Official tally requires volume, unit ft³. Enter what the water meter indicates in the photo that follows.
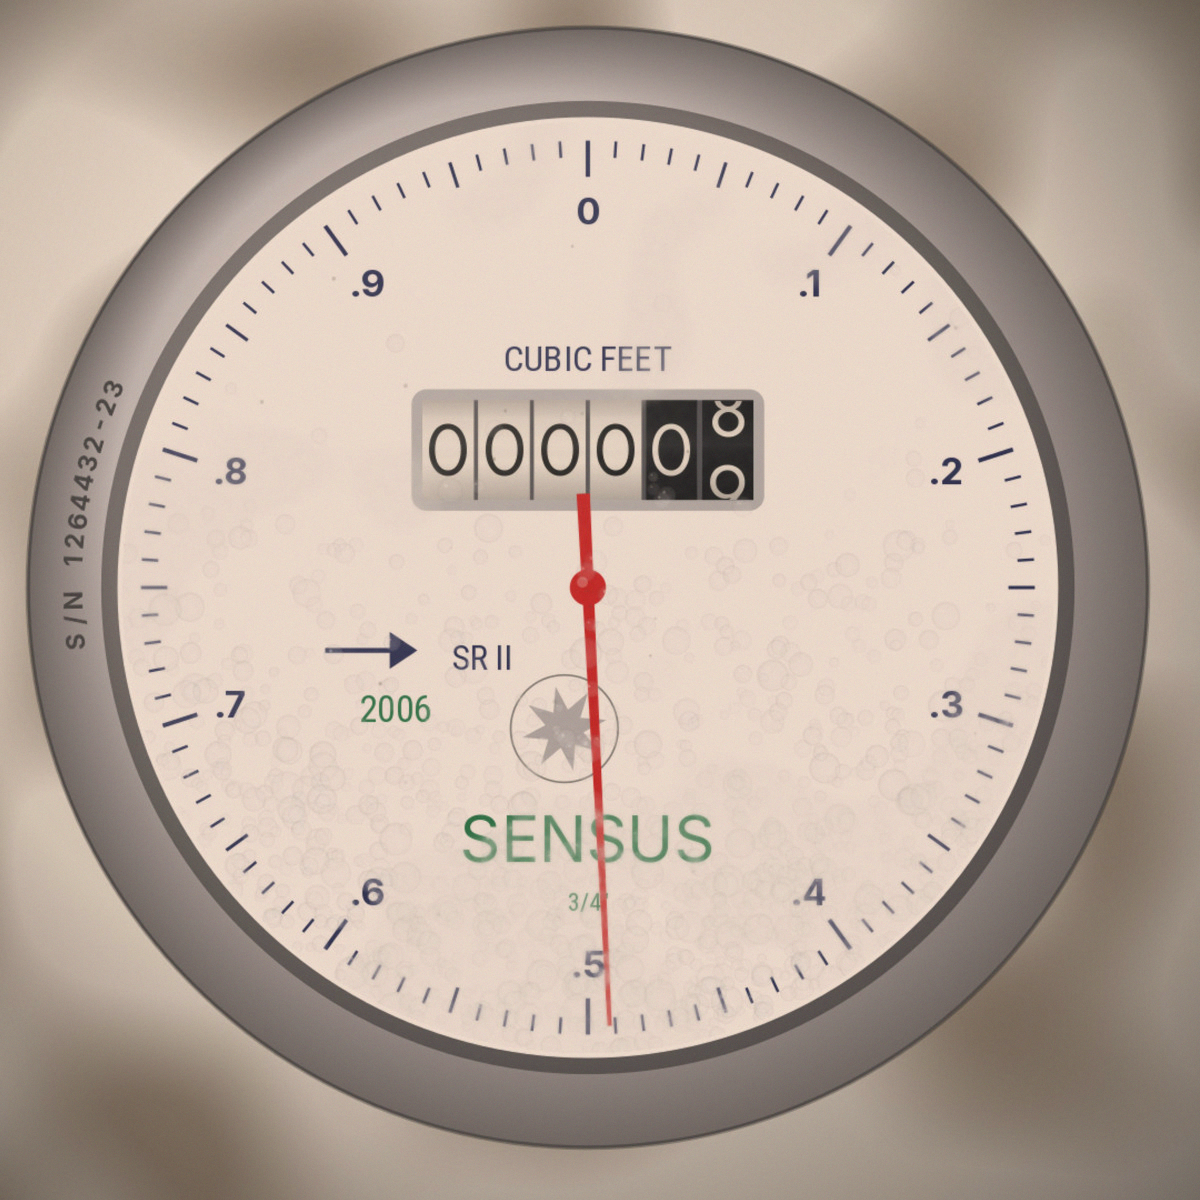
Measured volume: 8.49 ft³
